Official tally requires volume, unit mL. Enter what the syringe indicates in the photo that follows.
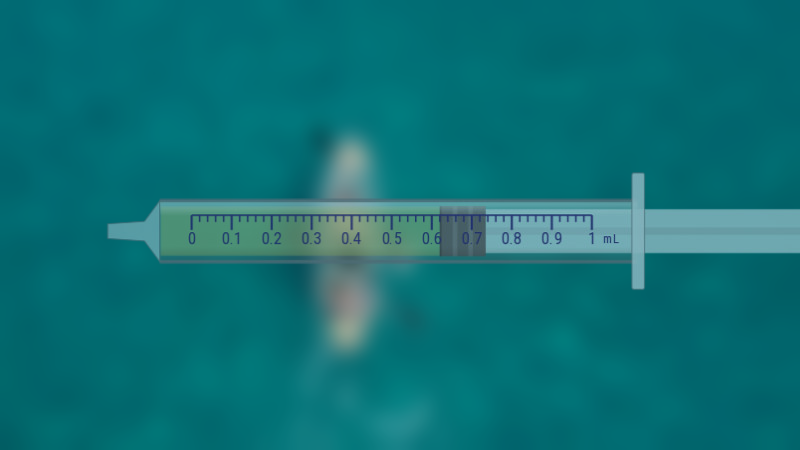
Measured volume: 0.62 mL
